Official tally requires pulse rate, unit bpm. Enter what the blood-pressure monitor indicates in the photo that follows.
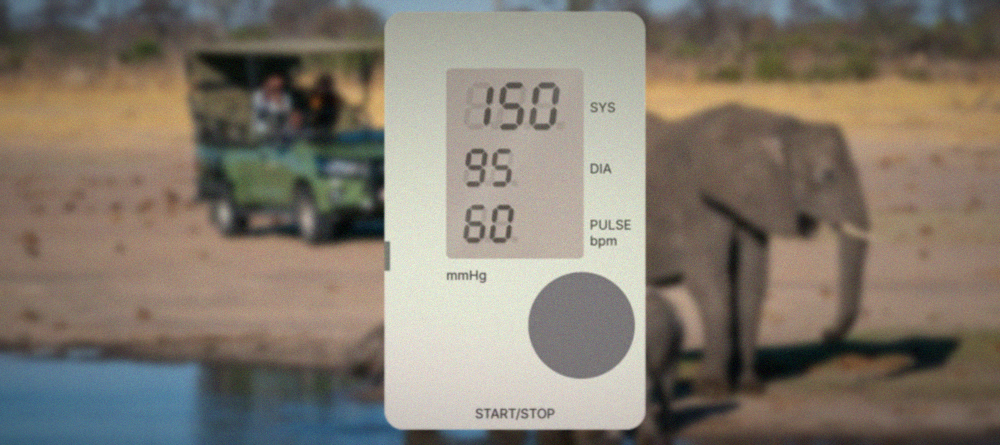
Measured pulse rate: 60 bpm
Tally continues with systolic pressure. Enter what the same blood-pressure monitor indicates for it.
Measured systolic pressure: 150 mmHg
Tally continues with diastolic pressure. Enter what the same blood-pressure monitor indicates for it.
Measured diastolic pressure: 95 mmHg
